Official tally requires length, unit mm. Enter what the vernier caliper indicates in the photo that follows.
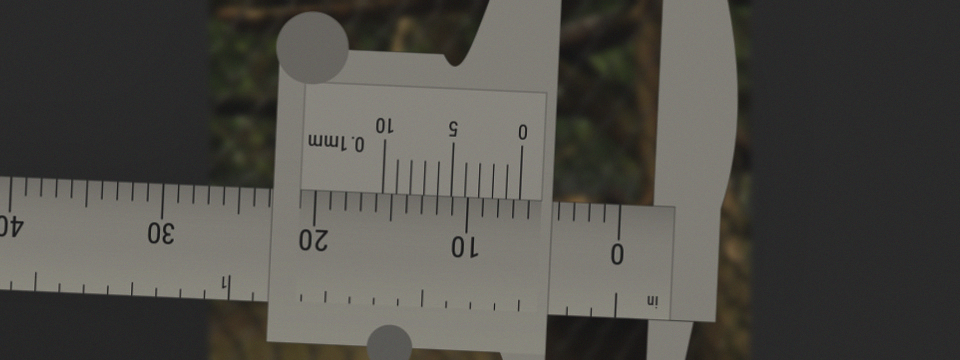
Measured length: 6.6 mm
